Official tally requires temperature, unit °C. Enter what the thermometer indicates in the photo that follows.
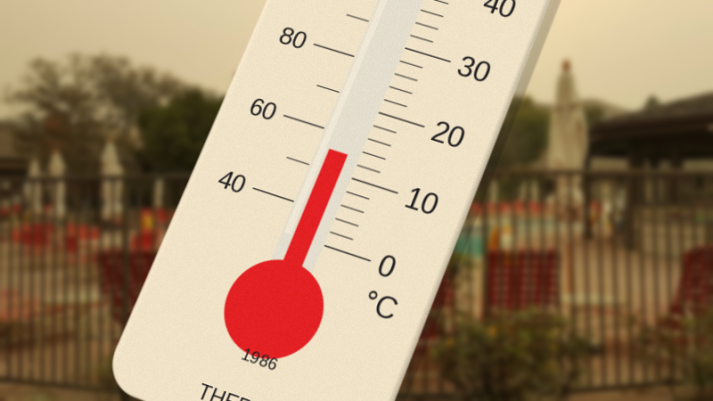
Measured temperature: 13 °C
